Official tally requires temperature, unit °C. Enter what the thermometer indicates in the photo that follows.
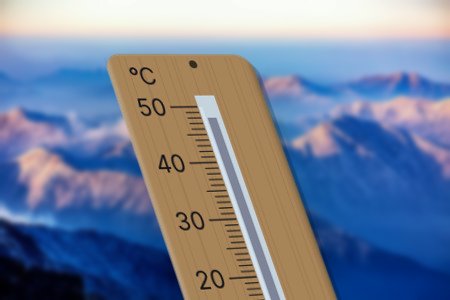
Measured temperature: 48 °C
